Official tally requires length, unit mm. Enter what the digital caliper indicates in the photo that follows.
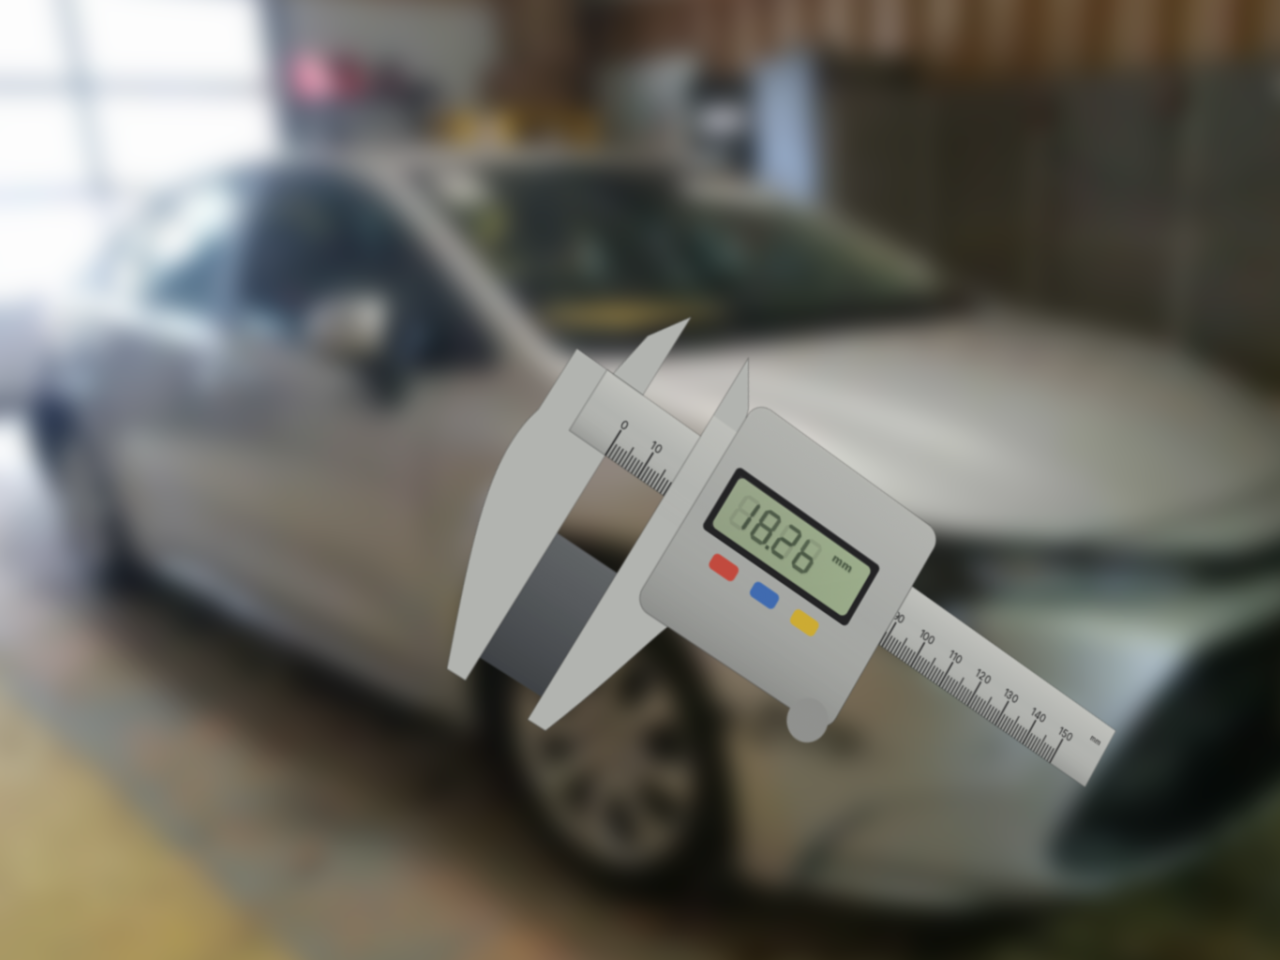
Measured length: 18.26 mm
